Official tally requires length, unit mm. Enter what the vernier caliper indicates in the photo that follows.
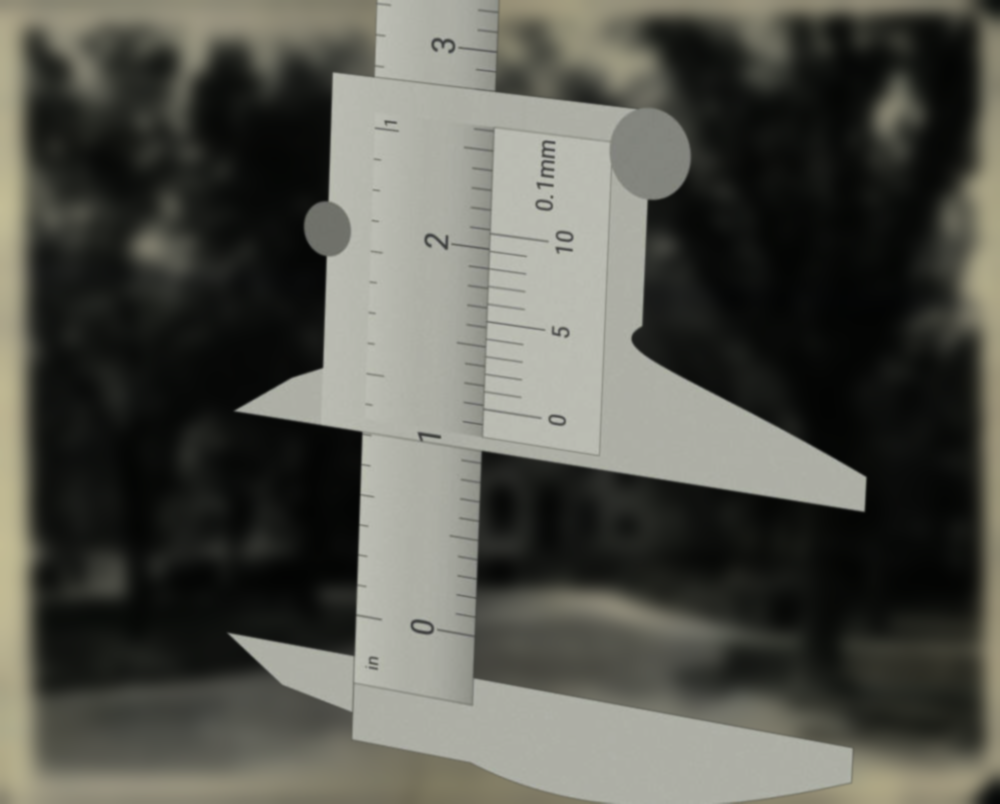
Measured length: 11.8 mm
